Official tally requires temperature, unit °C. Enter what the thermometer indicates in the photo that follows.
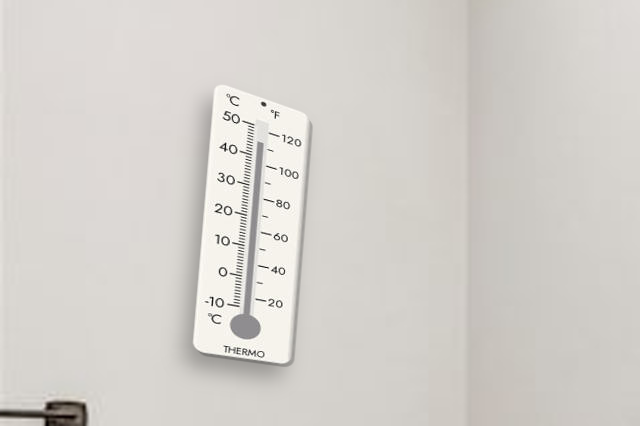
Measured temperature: 45 °C
